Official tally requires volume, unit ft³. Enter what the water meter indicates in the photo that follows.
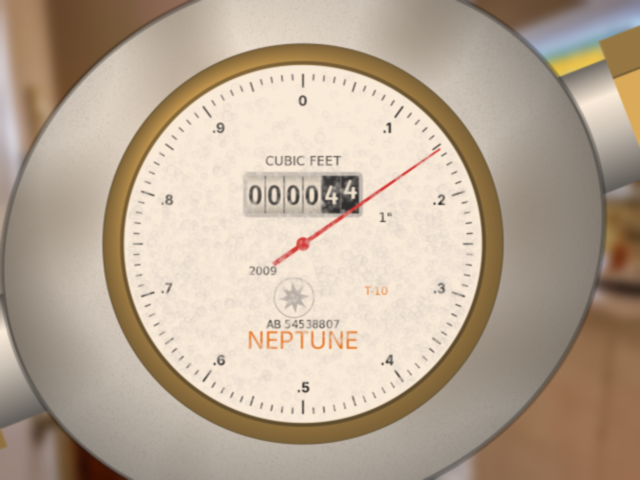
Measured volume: 44.15 ft³
